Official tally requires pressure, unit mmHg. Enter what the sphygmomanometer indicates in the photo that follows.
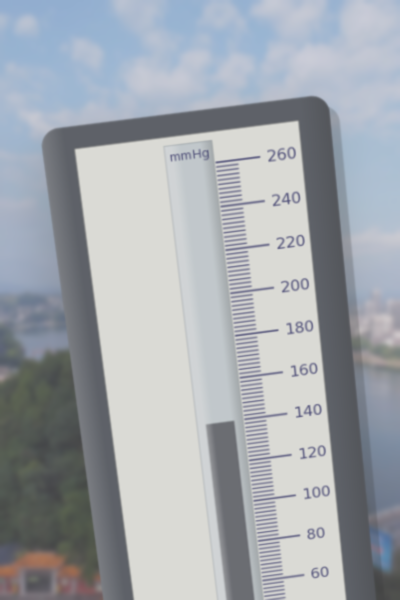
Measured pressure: 140 mmHg
